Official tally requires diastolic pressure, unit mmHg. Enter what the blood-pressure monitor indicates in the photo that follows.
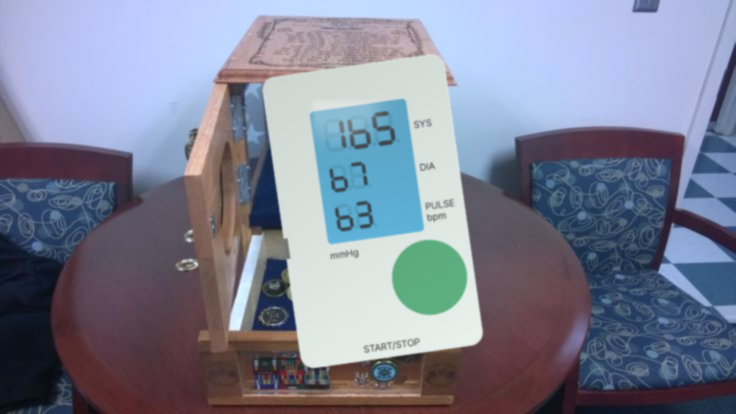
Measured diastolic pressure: 67 mmHg
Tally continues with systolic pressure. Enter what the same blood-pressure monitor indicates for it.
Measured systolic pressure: 165 mmHg
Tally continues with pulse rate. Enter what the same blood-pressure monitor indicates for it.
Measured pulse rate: 63 bpm
